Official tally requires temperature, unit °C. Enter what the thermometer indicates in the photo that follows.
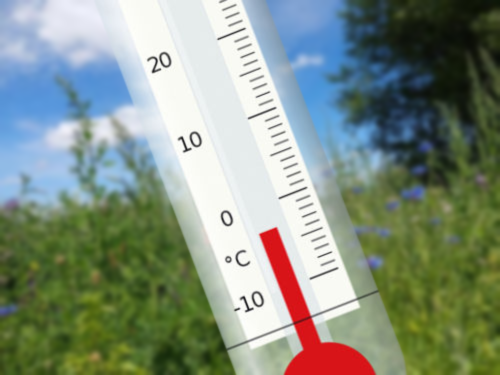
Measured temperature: -3 °C
